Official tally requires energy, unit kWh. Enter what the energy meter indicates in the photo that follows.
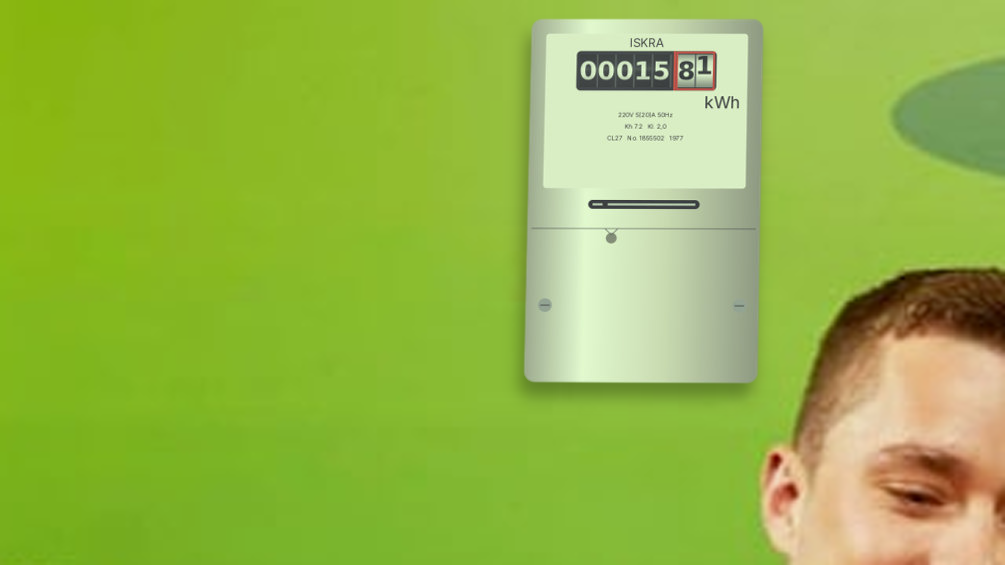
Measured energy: 15.81 kWh
